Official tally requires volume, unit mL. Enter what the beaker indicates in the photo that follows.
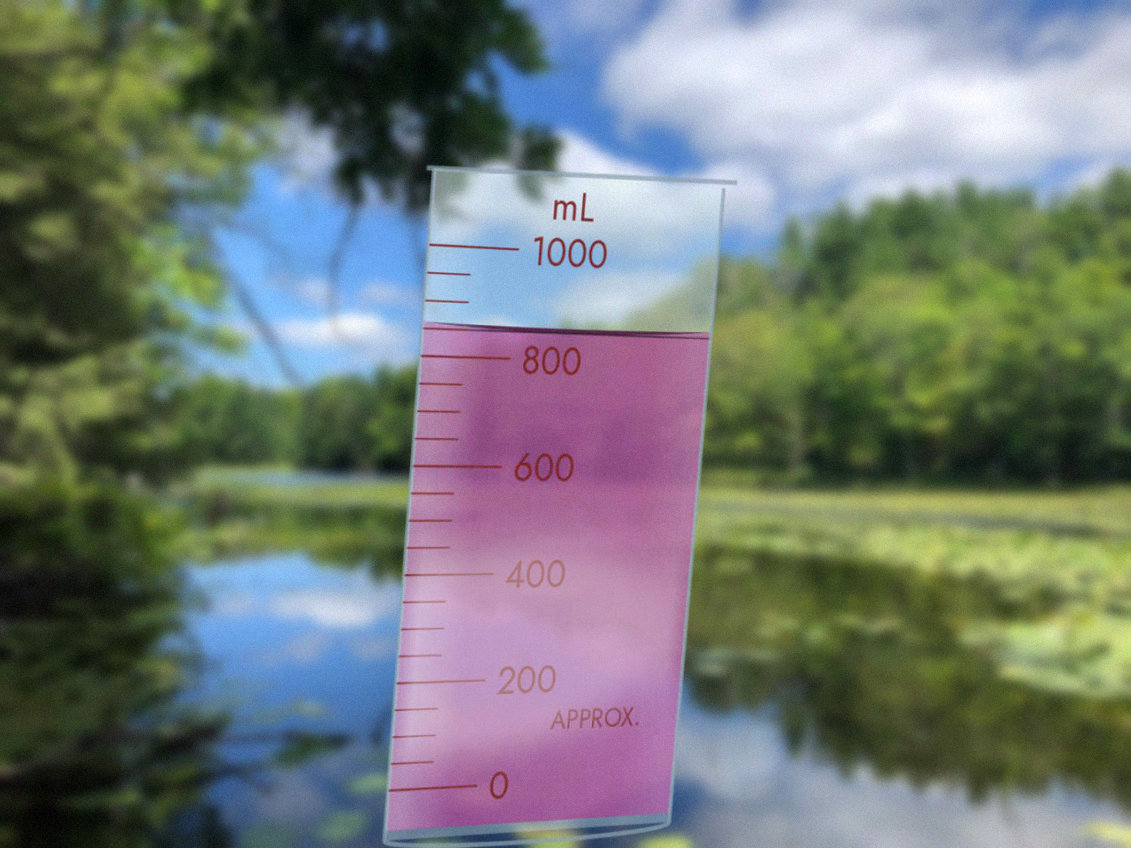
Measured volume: 850 mL
